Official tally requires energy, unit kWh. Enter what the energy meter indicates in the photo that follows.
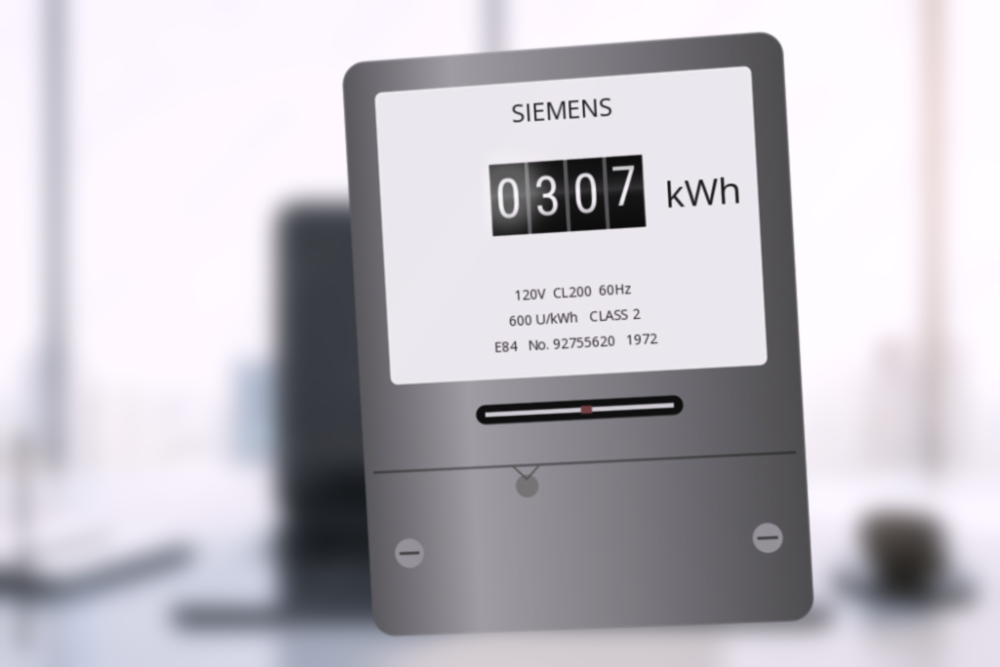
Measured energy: 307 kWh
